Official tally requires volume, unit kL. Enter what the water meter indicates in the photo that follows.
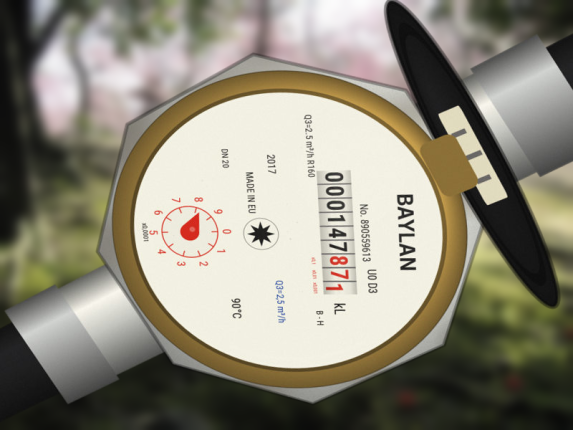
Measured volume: 147.8708 kL
